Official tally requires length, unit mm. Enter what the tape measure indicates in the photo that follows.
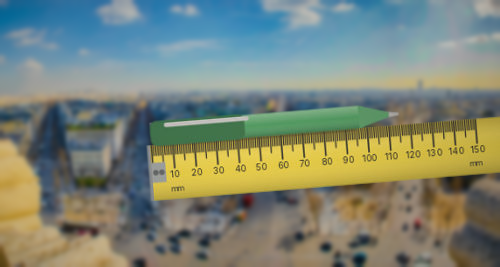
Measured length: 115 mm
